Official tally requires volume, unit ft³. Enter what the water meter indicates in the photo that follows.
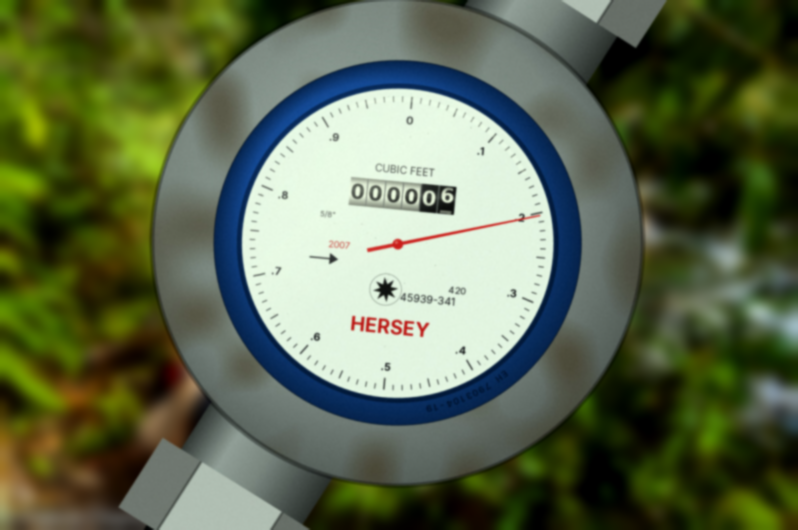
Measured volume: 6.20 ft³
